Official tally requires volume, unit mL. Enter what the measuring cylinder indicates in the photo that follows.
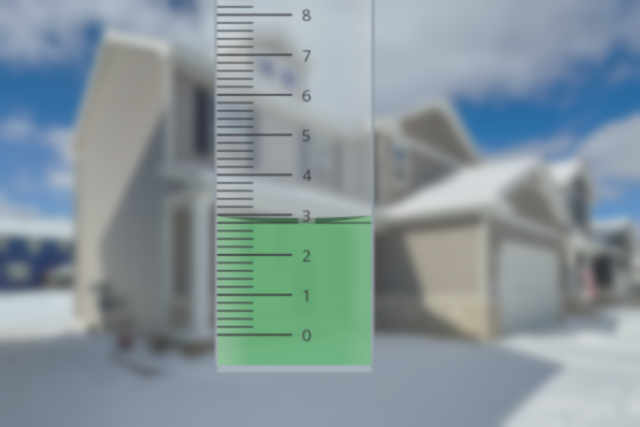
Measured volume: 2.8 mL
